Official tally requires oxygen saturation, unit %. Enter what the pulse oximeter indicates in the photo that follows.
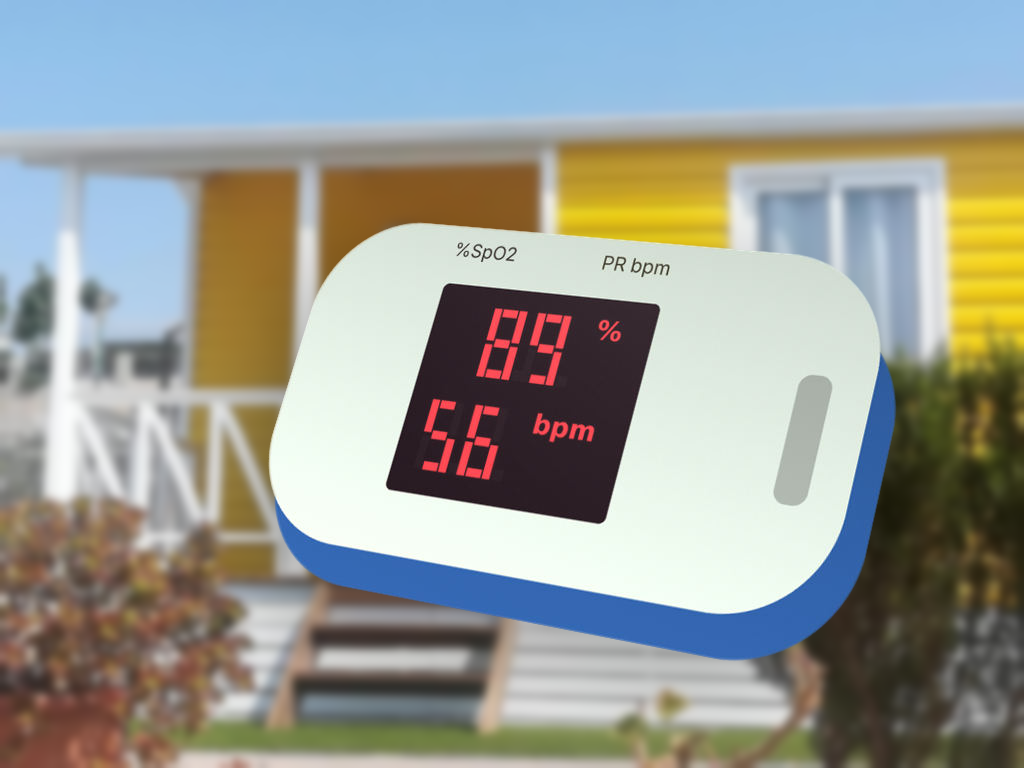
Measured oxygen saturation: 89 %
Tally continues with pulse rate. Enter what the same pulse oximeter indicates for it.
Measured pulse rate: 56 bpm
